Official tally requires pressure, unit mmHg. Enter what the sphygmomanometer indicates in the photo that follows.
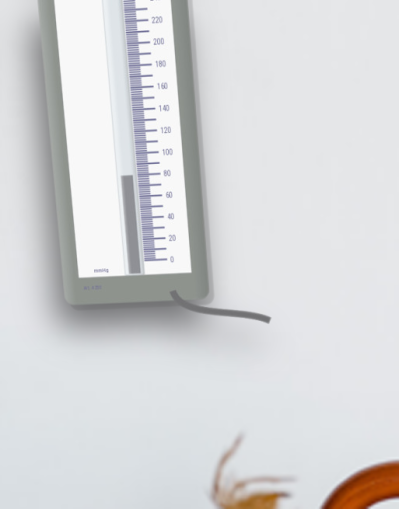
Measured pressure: 80 mmHg
